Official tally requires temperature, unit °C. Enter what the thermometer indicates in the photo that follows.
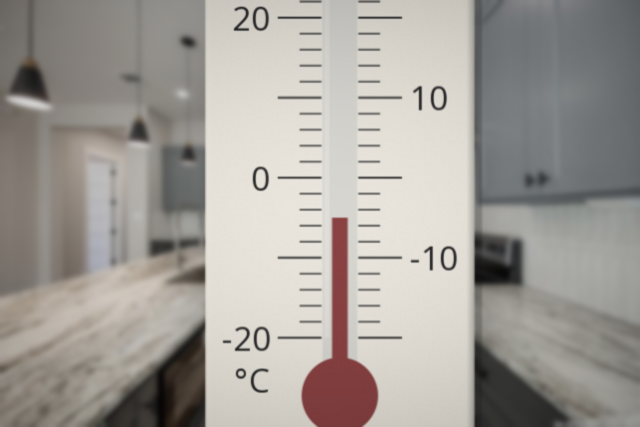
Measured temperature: -5 °C
